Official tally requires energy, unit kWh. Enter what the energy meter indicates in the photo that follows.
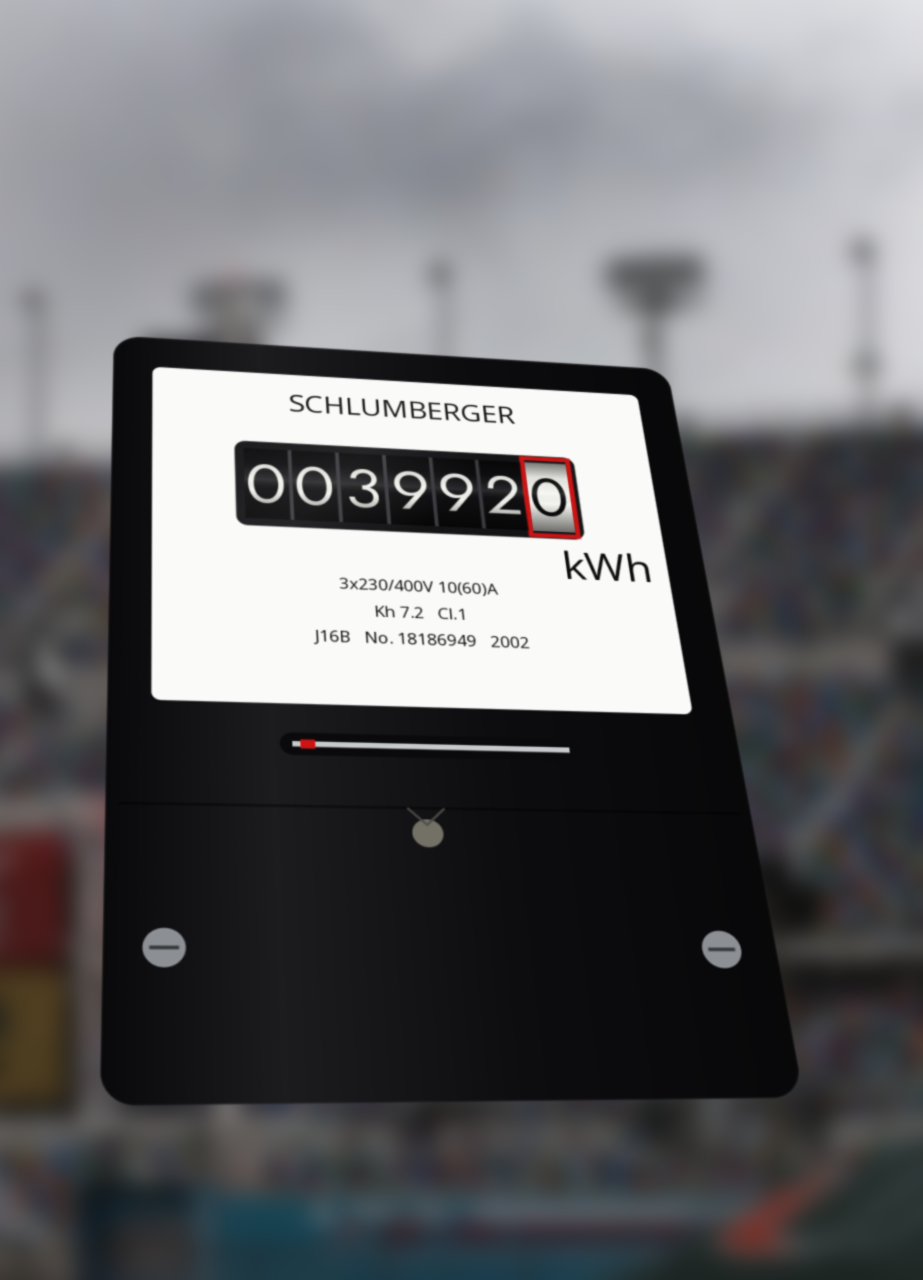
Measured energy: 3992.0 kWh
